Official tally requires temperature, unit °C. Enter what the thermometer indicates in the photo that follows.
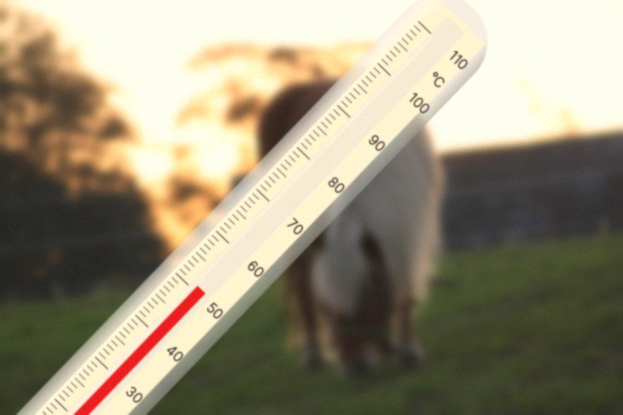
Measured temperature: 51 °C
